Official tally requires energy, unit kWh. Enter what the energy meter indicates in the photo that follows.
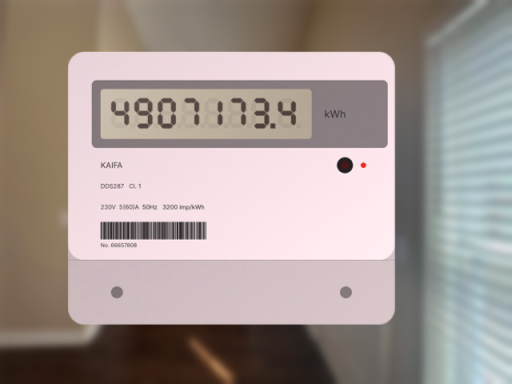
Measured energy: 4907173.4 kWh
